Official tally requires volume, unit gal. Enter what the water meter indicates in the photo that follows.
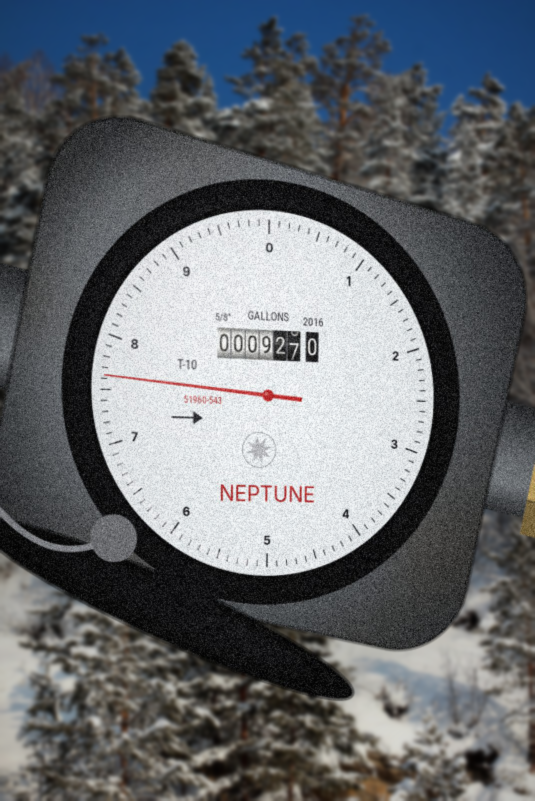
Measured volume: 9267.6 gal
